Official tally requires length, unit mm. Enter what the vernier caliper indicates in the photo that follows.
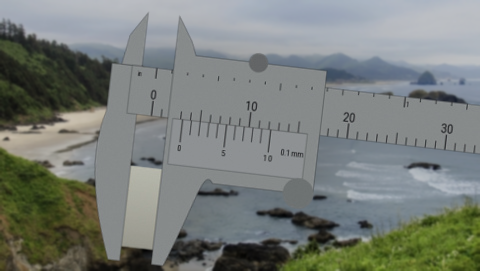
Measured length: 3.2 mm
